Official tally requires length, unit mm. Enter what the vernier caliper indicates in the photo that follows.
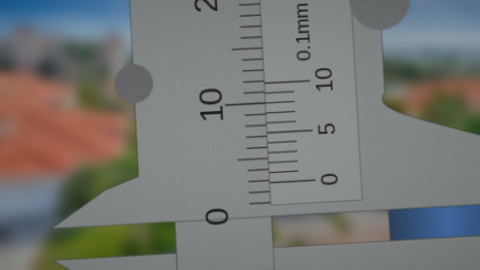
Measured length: 2.8 mm
